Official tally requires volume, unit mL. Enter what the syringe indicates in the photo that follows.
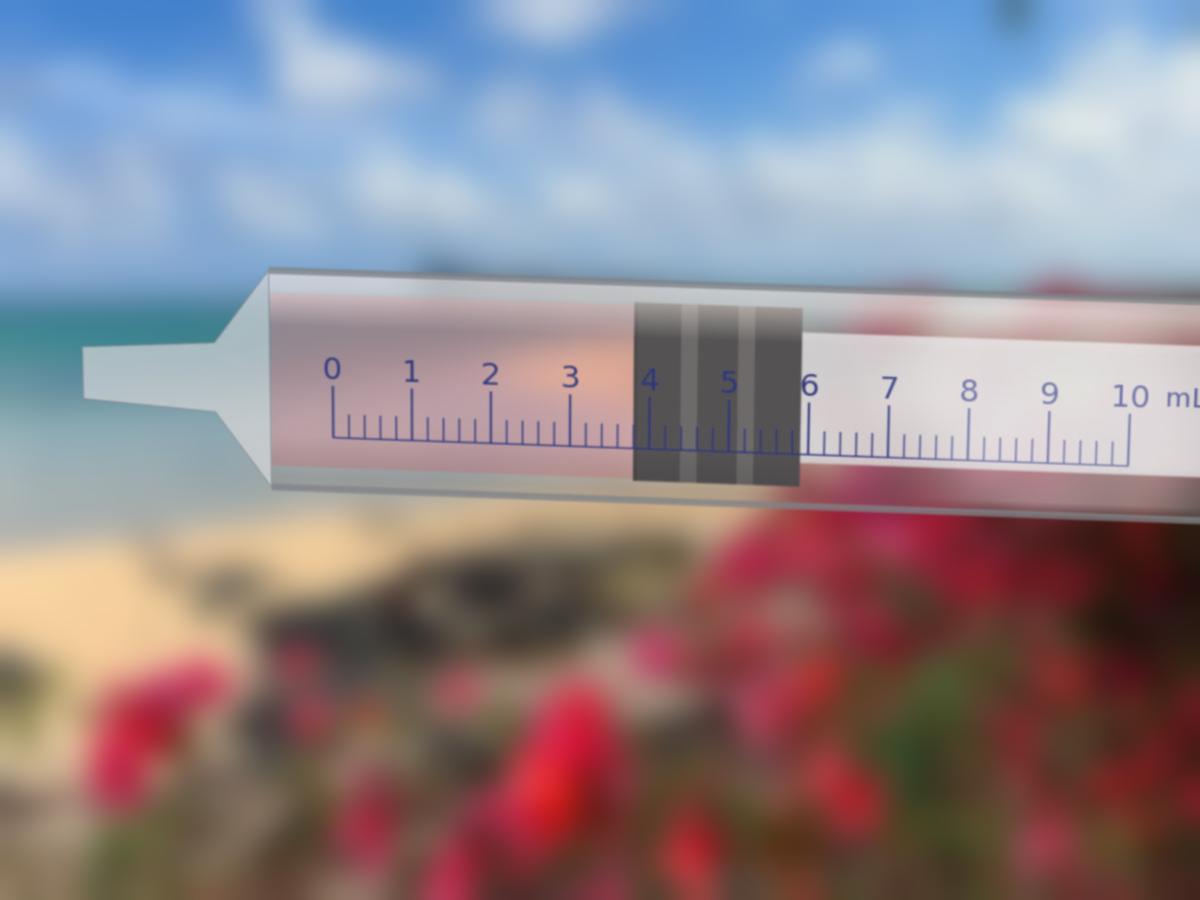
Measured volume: 3.8 mL
